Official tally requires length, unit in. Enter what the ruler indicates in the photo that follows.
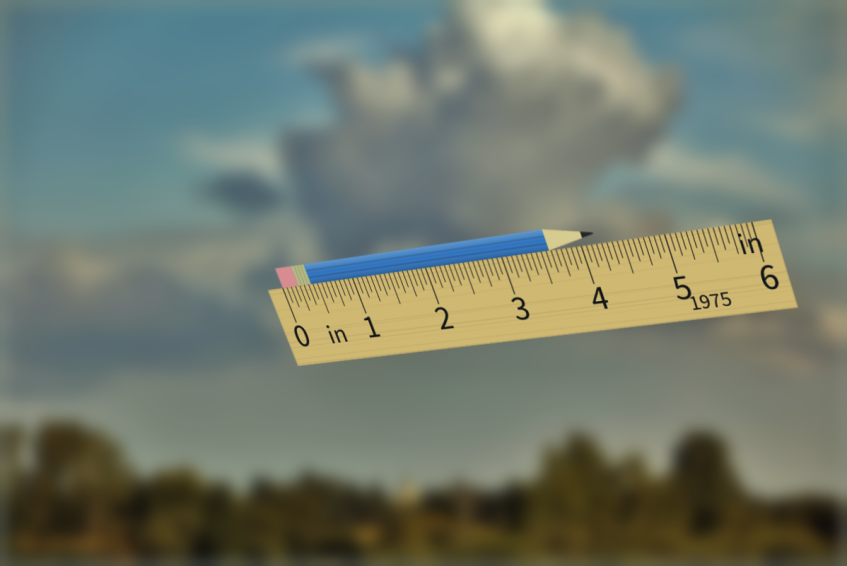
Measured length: 4.1875 in
